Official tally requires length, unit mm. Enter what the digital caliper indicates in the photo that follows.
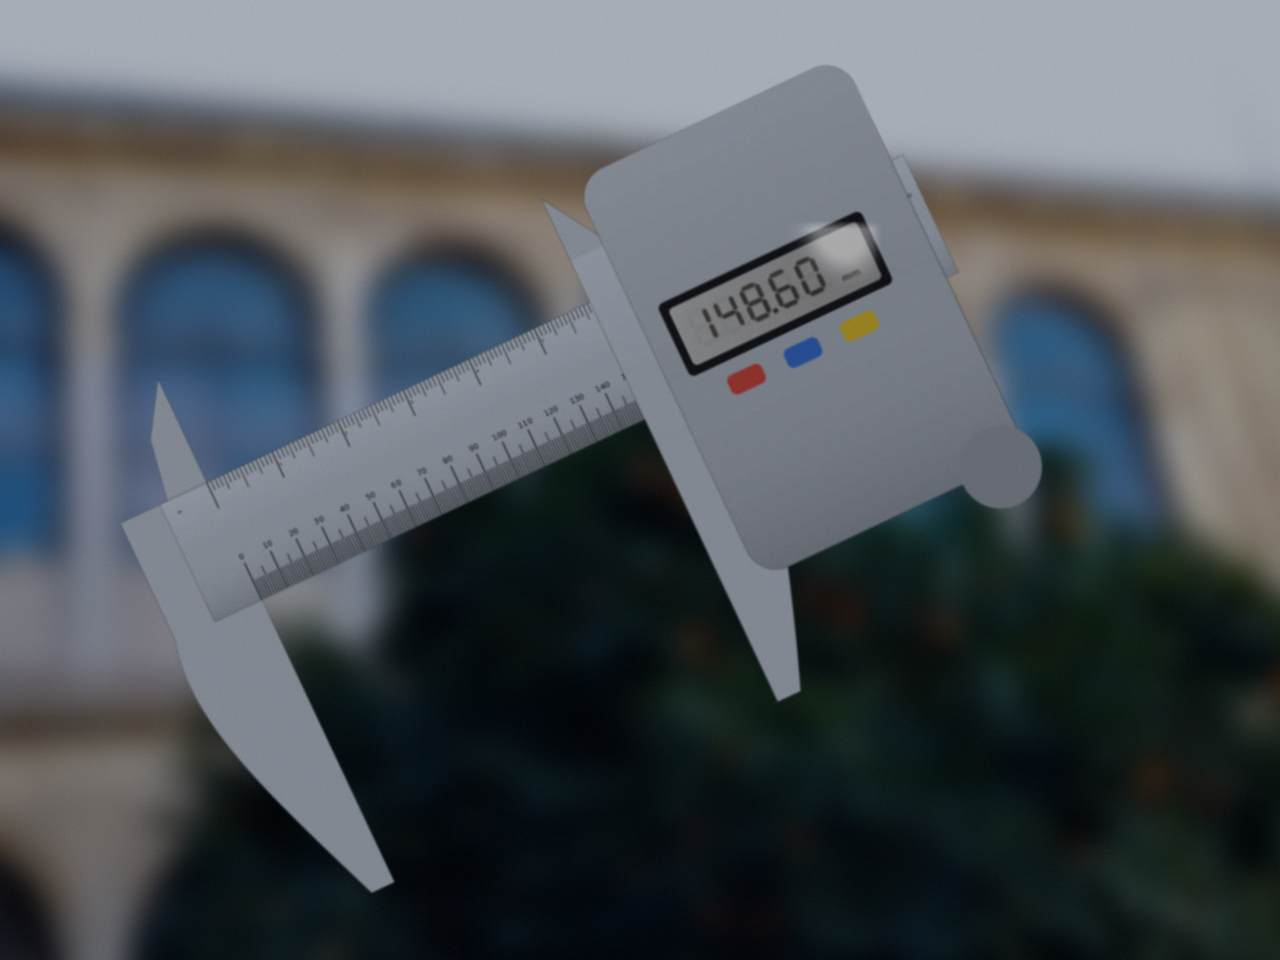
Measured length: 148.60 mm
